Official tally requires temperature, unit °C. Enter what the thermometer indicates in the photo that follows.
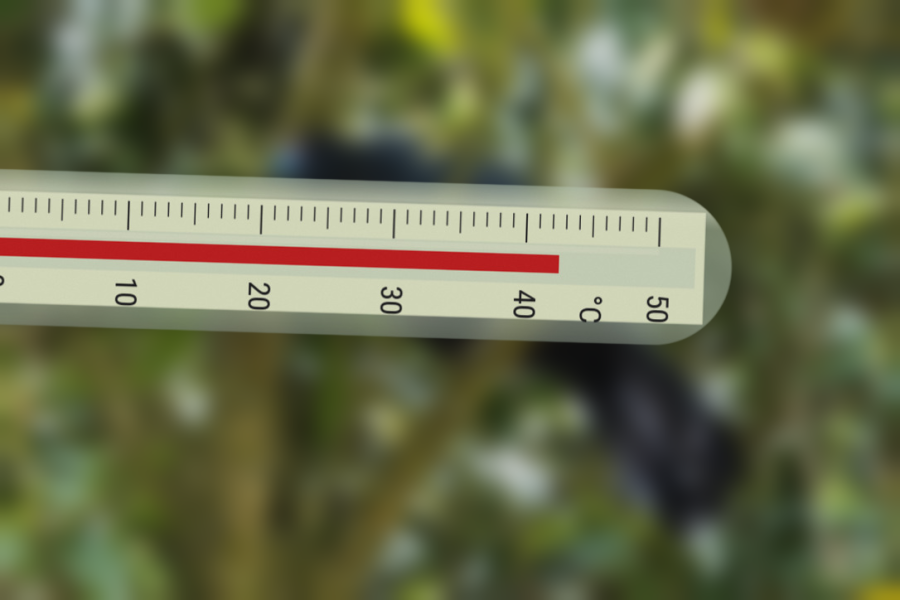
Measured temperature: 42.5 °C
